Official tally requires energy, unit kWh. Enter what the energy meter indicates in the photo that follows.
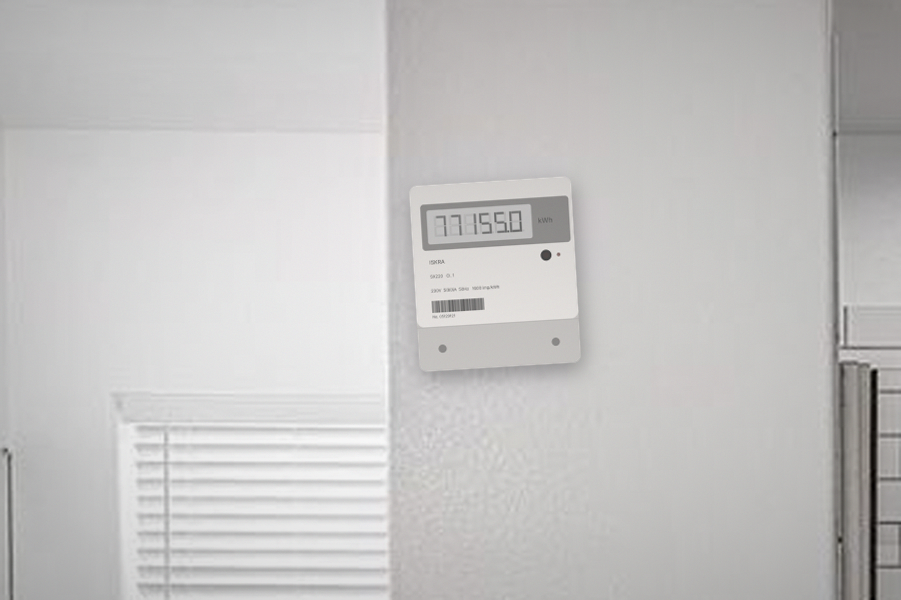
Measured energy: 77155.0 kWh
